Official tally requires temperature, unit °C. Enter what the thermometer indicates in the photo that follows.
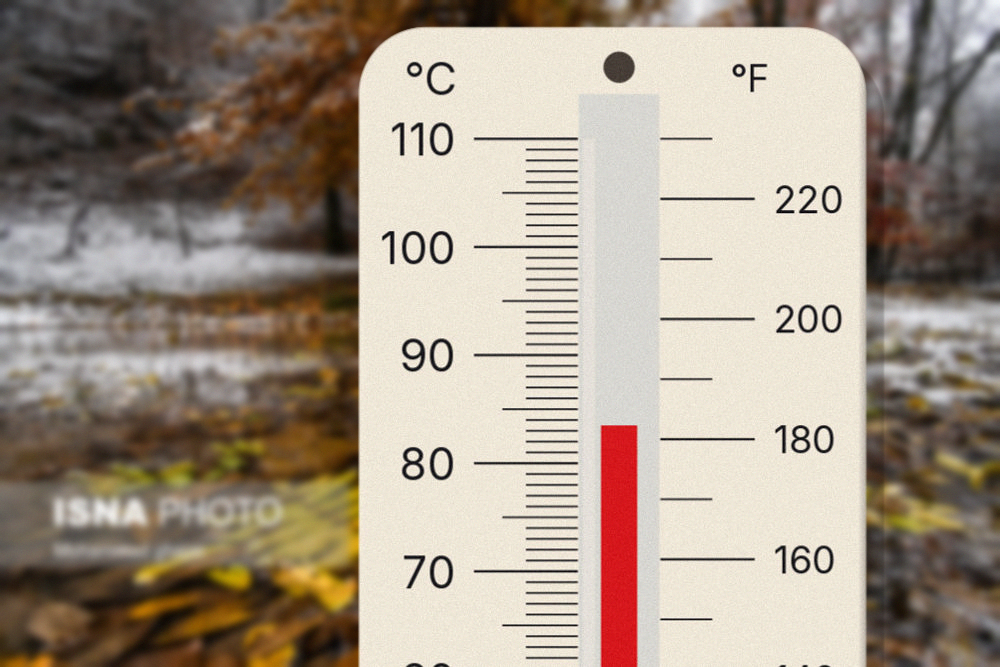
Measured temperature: 83.5 °C
